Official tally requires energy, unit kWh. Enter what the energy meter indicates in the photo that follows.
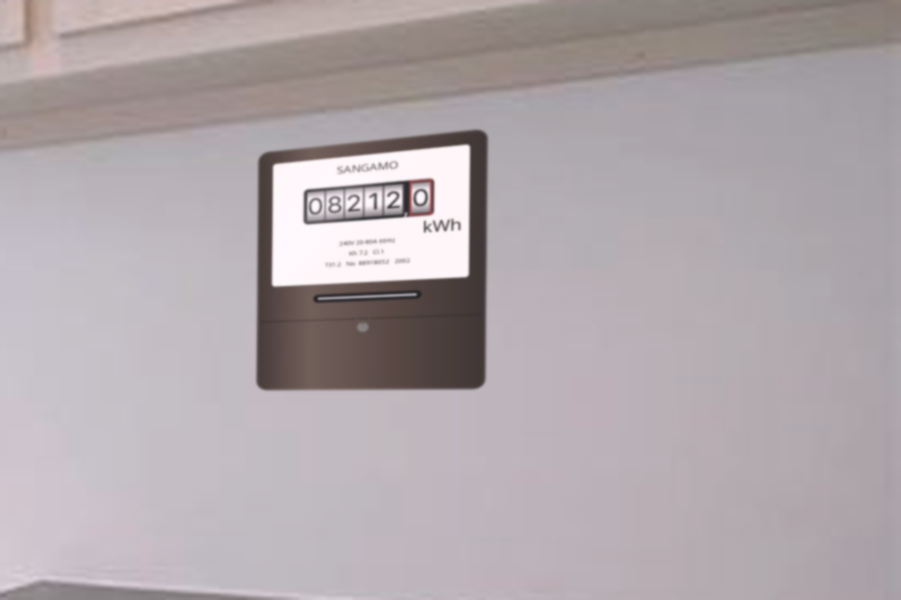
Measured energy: 8212.0 kWh
